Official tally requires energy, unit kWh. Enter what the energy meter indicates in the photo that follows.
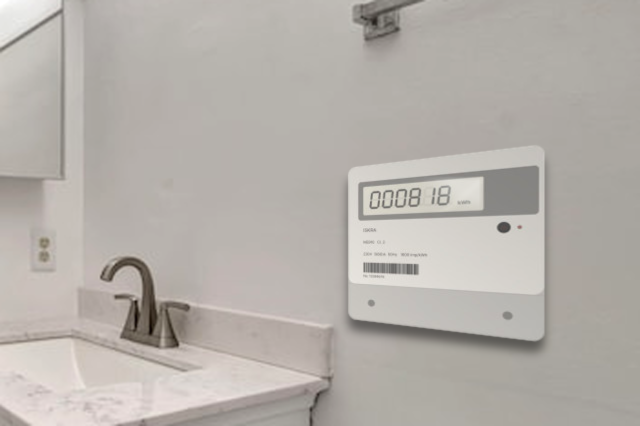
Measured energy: 818 kWh
